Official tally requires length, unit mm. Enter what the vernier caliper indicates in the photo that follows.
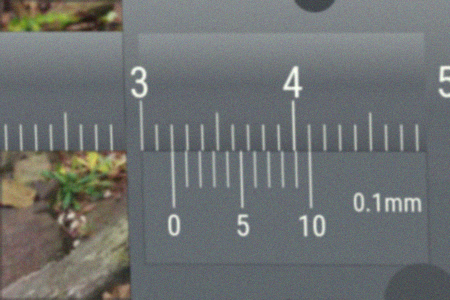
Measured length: 32.0 mm
